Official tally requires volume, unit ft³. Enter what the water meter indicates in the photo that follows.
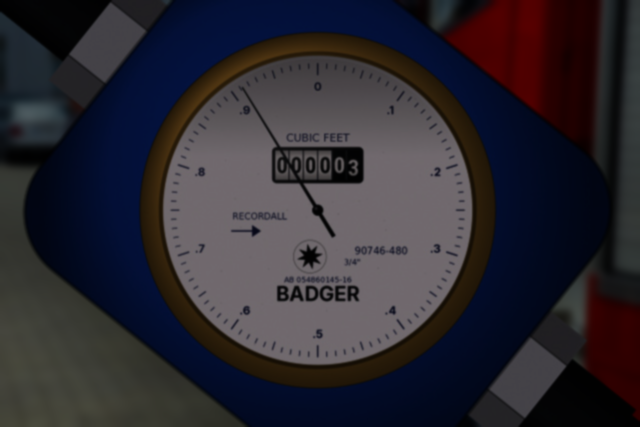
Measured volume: 2.91 ft³
